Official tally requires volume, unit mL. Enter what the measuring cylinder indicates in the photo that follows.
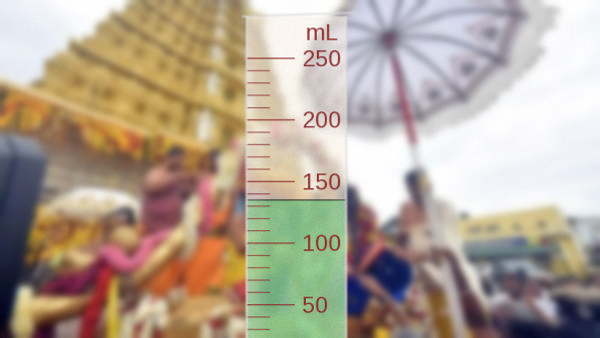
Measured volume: 135 mL
